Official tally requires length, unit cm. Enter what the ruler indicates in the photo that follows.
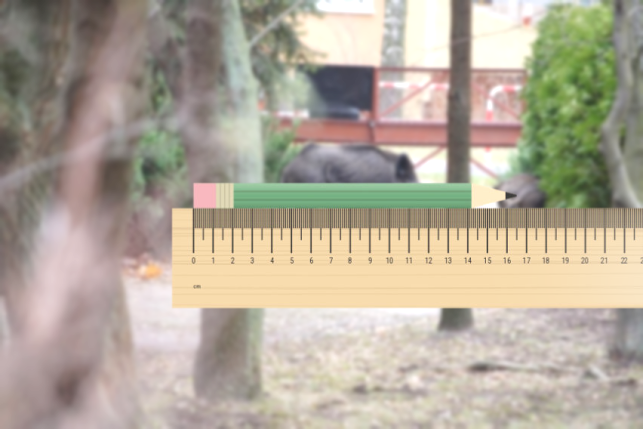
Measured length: 16.5 cm
